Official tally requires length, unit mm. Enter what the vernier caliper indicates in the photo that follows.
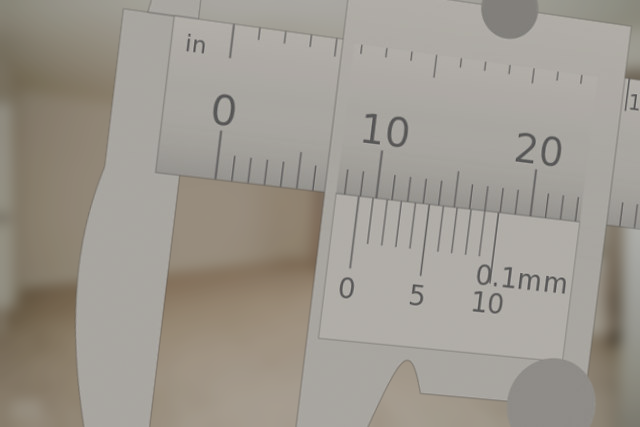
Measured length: 8.9 mm
